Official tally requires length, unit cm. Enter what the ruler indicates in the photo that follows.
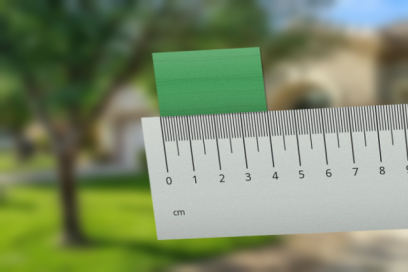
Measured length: 4 cm
